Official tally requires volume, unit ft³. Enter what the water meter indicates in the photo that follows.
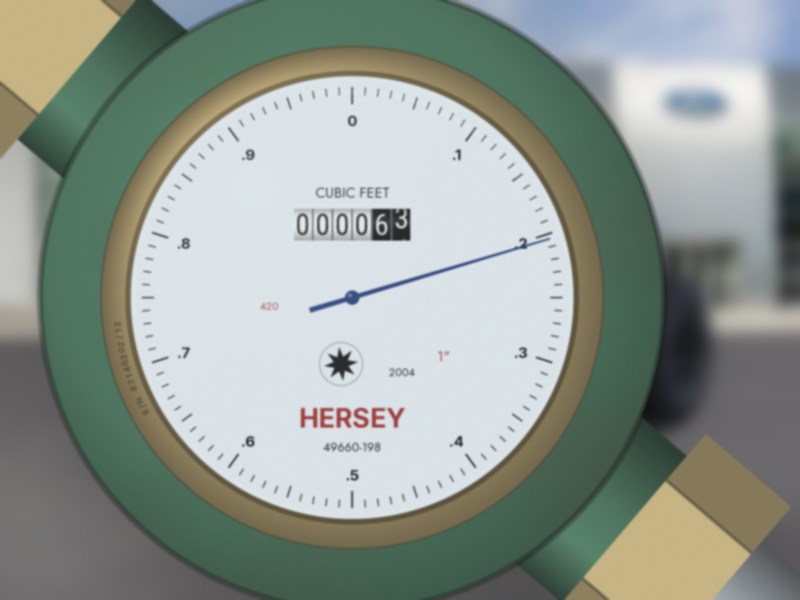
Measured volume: 63.20 ft³
